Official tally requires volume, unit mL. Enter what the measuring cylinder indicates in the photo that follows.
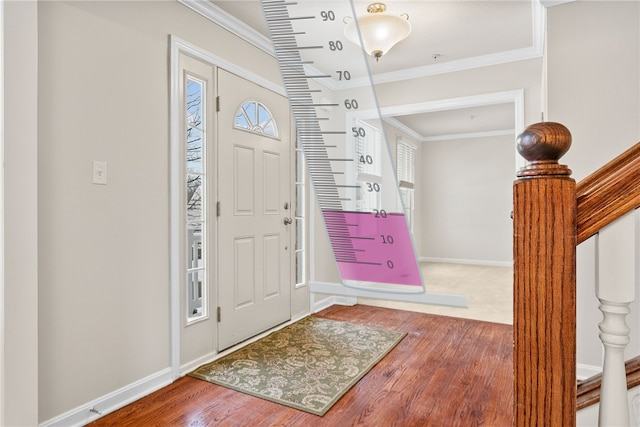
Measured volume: 20 mL
